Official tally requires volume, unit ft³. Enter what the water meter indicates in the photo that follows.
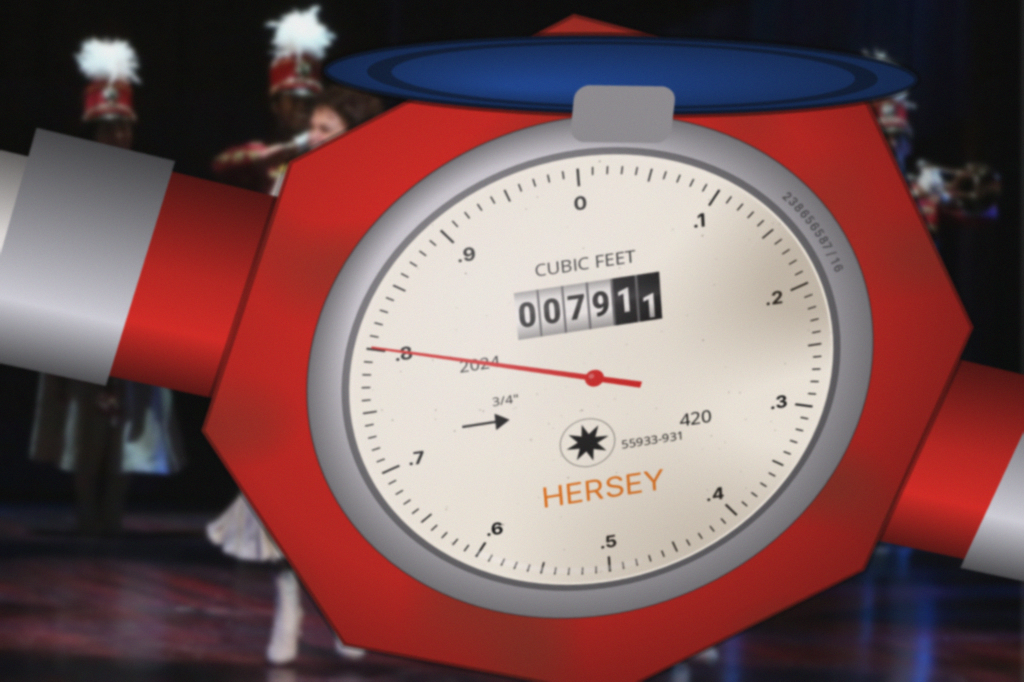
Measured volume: 7910.80 ft³
